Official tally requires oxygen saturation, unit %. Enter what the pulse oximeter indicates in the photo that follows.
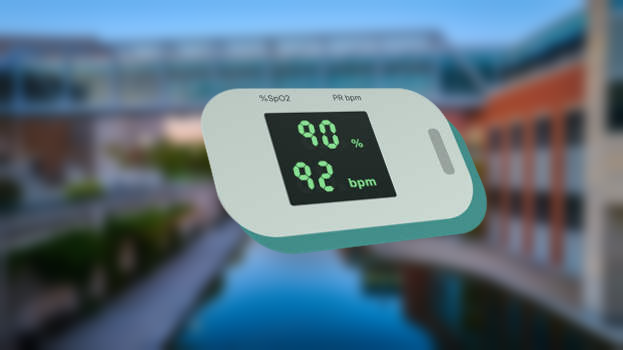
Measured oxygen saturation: 90 %
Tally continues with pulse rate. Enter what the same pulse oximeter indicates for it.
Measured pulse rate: 92 bpm
